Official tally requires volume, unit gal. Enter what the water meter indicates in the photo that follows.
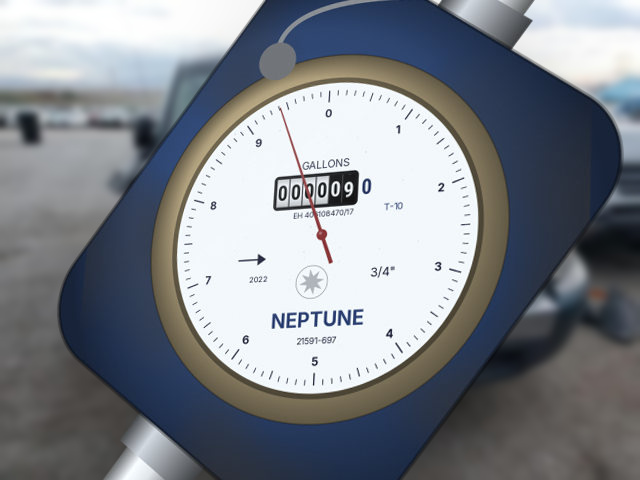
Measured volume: 89.4 gal
